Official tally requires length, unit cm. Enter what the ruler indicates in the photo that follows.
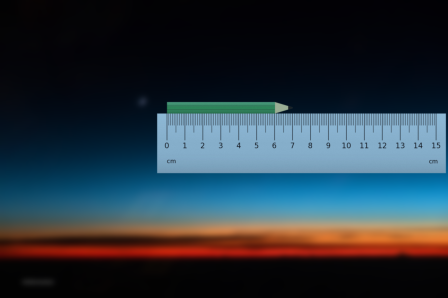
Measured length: 7 cm
